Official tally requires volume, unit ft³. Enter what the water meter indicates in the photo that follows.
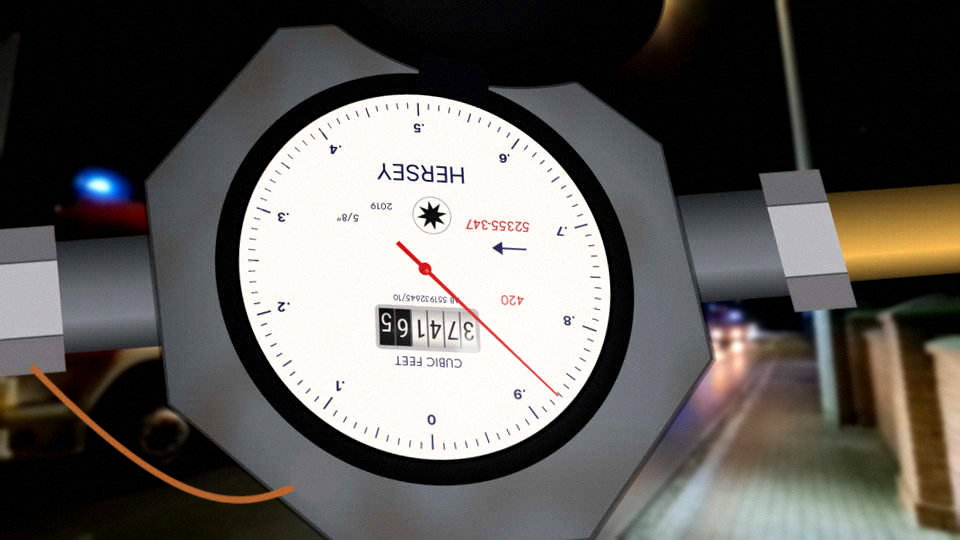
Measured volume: 374164.87 ft³
